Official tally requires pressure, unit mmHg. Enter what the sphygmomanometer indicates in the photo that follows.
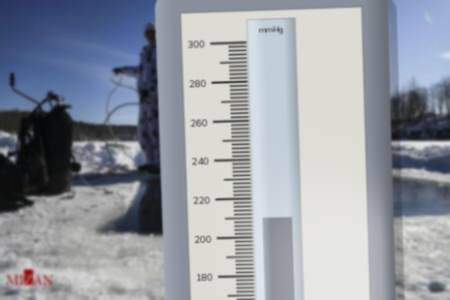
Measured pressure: 210 mmHg
